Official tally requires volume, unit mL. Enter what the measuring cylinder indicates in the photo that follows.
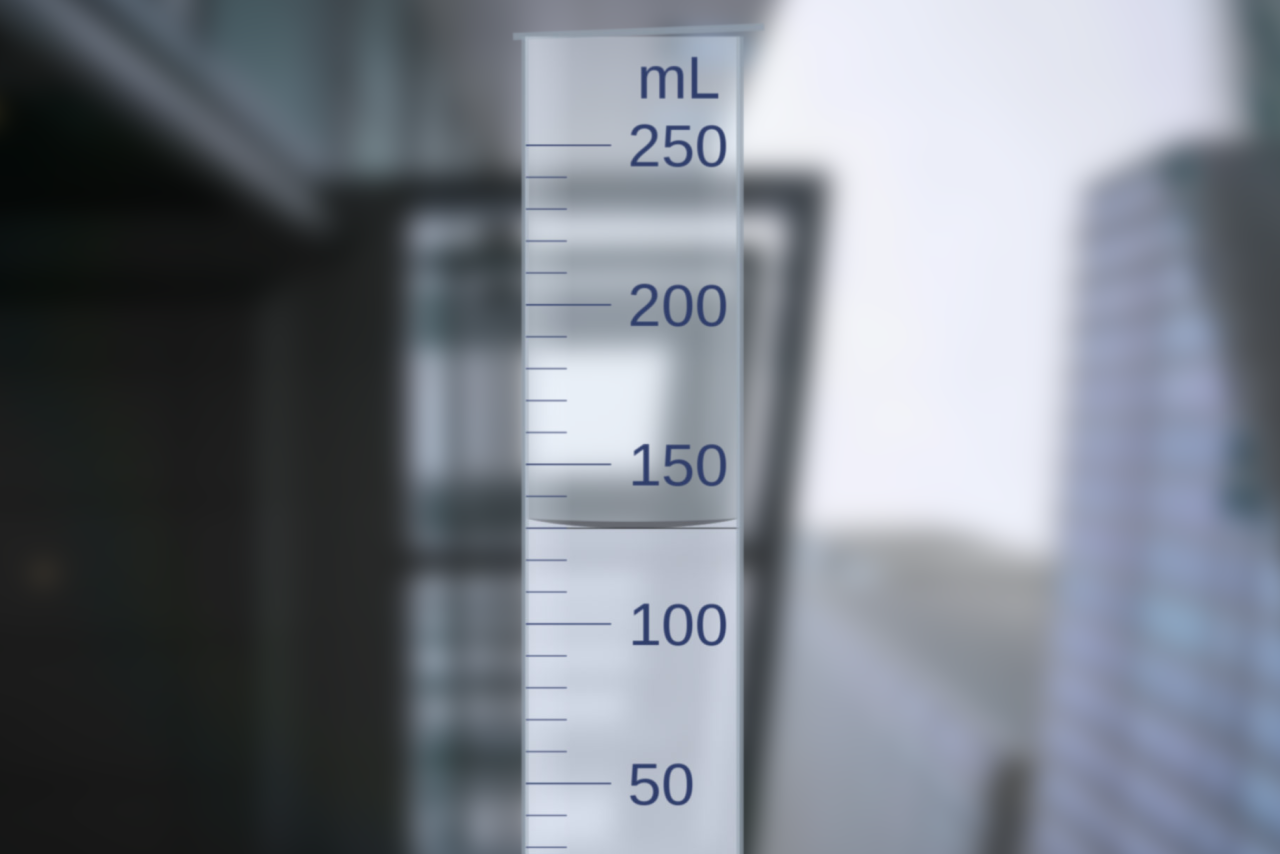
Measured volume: 130 mL
